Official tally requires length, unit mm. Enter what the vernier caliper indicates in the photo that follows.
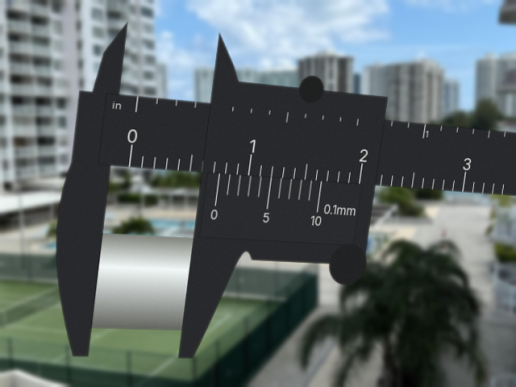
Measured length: 7.5 mm
